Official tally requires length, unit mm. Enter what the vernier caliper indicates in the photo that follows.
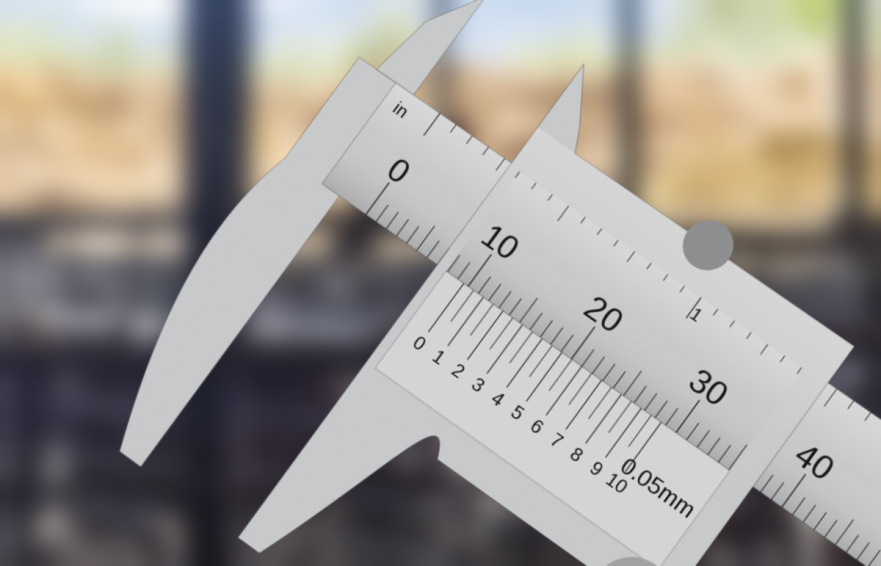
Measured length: 9.6 mm
